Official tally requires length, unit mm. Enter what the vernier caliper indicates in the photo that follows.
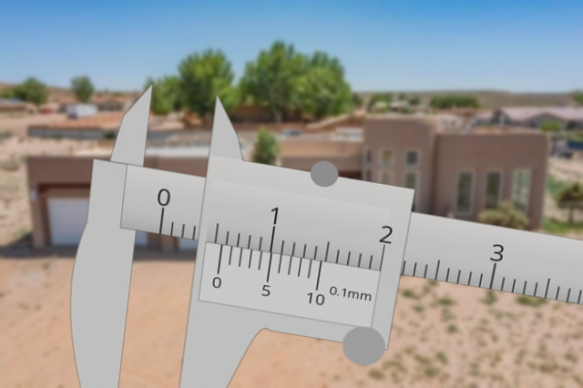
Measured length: 5.6 mm
